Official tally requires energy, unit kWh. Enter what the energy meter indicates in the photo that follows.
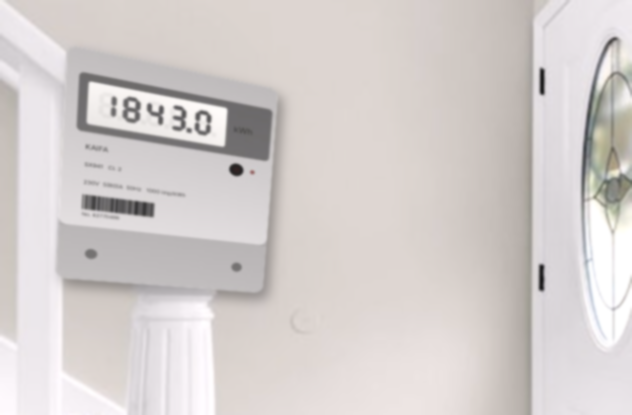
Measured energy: 1843.0 kWh
